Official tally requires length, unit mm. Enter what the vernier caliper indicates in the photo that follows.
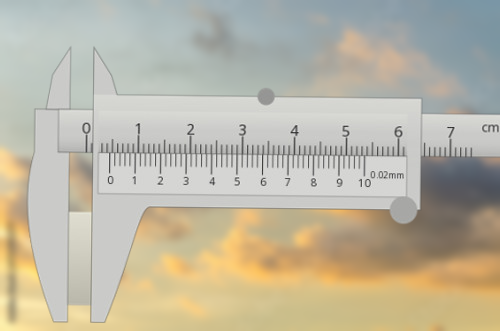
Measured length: 4.5 mm
